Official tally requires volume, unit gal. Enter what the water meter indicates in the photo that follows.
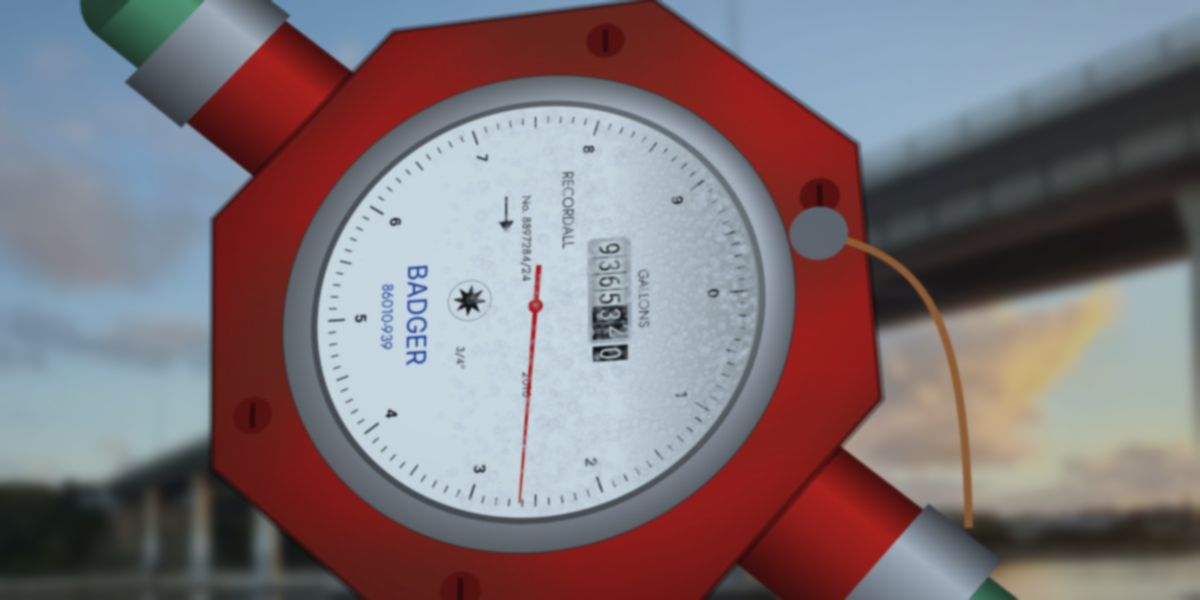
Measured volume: 9365322.6 gal
